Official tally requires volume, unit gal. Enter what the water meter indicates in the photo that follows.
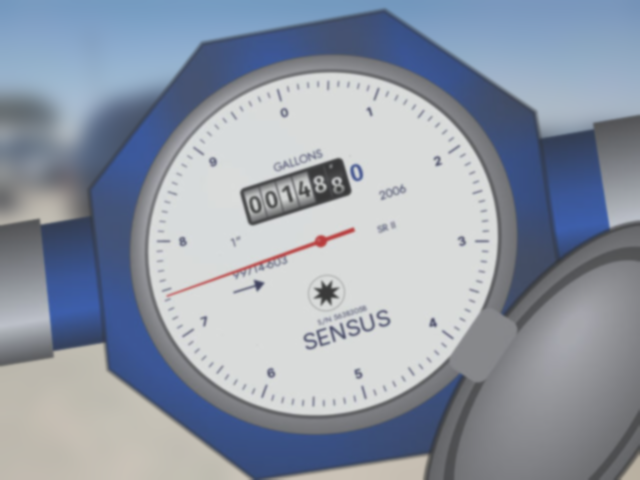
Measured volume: 14877.4 gal
